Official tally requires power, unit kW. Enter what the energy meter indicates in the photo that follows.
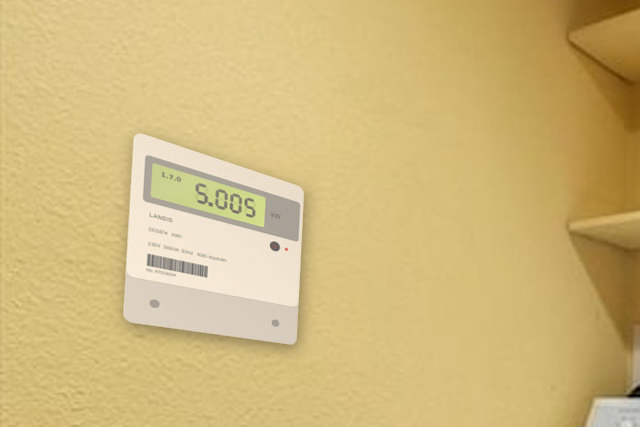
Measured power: 5.005 kW
